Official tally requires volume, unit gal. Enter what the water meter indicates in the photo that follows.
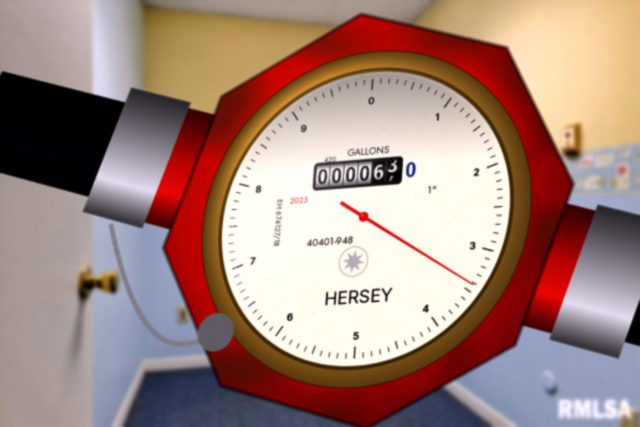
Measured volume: 633.4 gal
